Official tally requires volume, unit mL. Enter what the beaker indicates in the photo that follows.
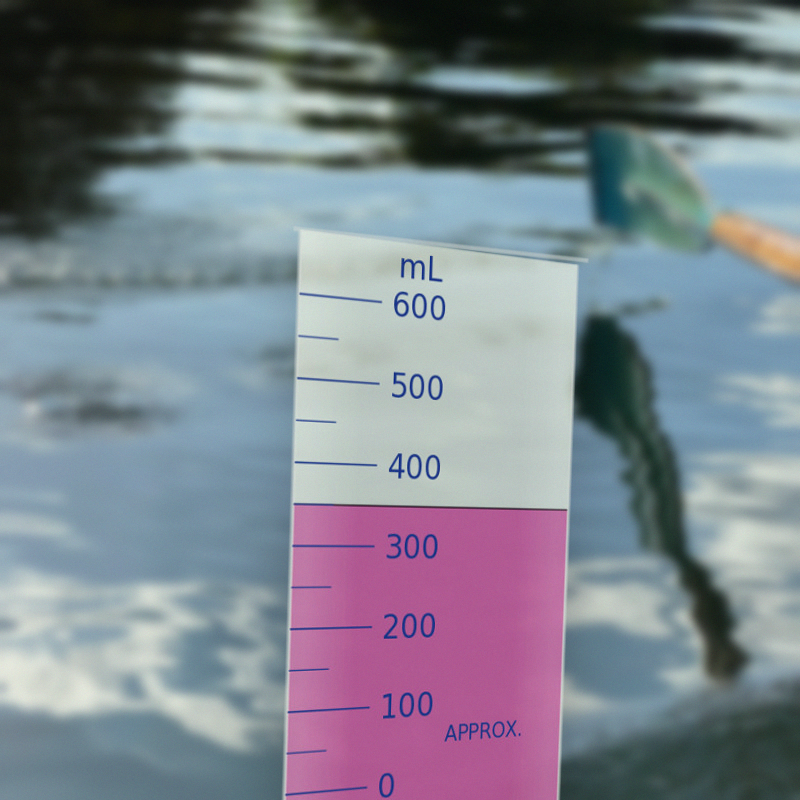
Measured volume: 350 mL
